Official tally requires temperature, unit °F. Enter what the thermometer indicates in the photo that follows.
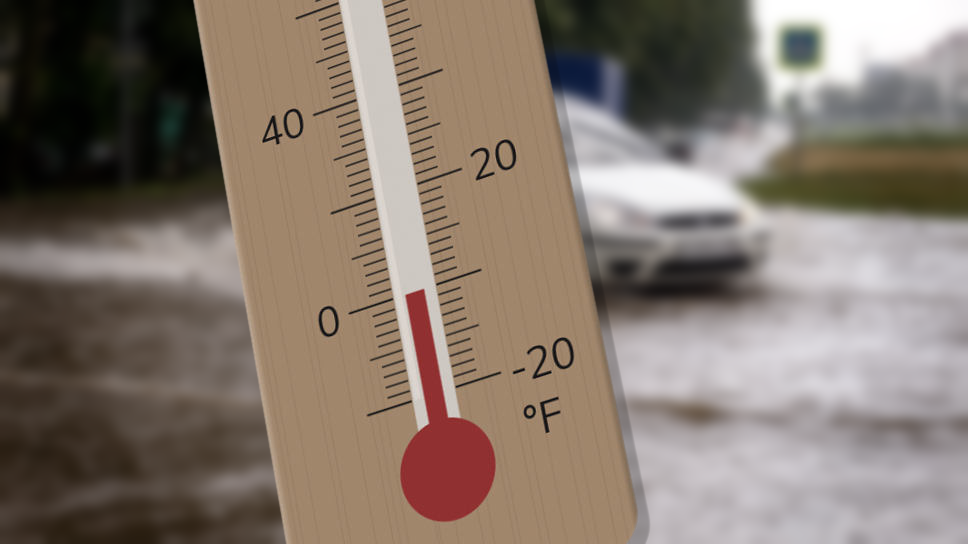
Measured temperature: 0 °F
